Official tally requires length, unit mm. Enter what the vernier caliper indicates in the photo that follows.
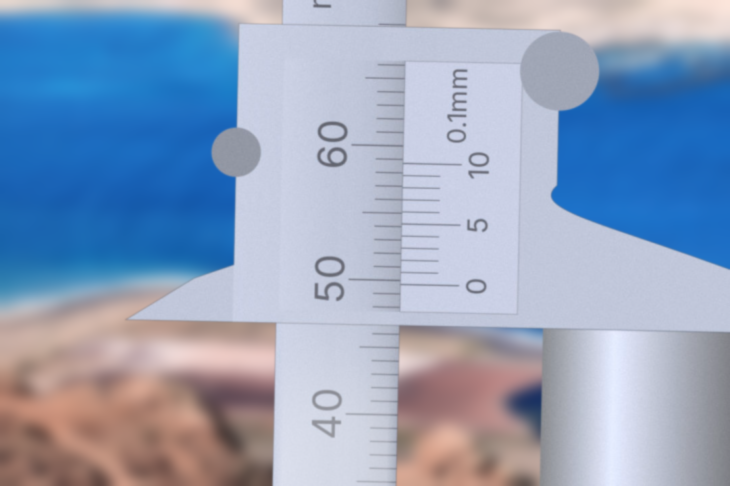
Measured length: 49.7 mm
